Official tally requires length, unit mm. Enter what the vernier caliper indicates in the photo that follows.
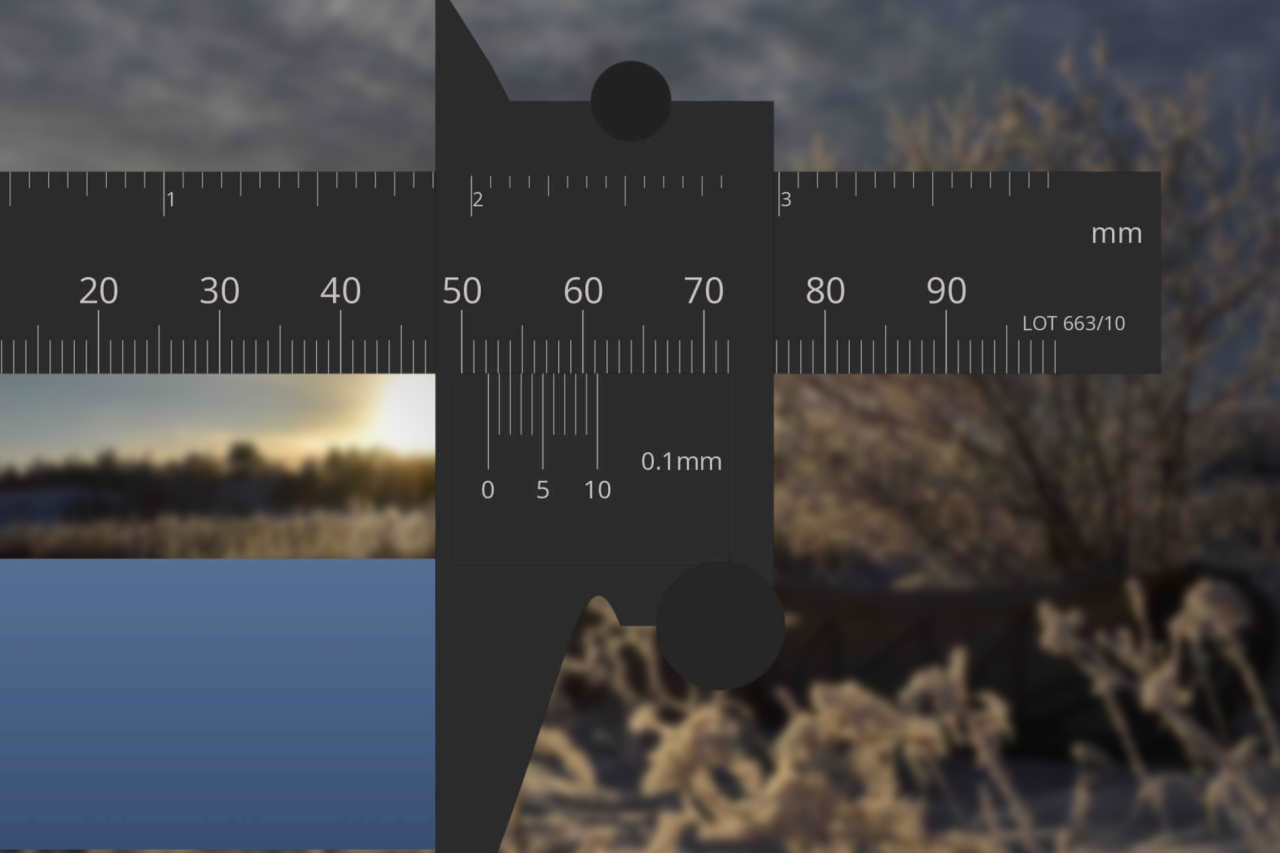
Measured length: 52.2 mm
